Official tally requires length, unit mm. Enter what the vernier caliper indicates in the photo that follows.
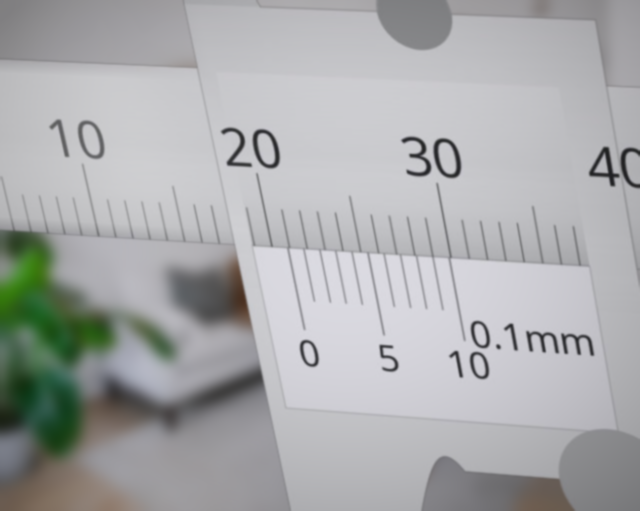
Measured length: 20.9 mm
